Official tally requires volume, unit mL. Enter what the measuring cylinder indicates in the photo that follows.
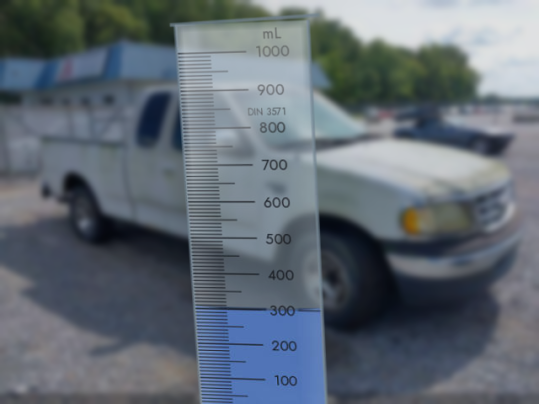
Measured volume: 300 mL
